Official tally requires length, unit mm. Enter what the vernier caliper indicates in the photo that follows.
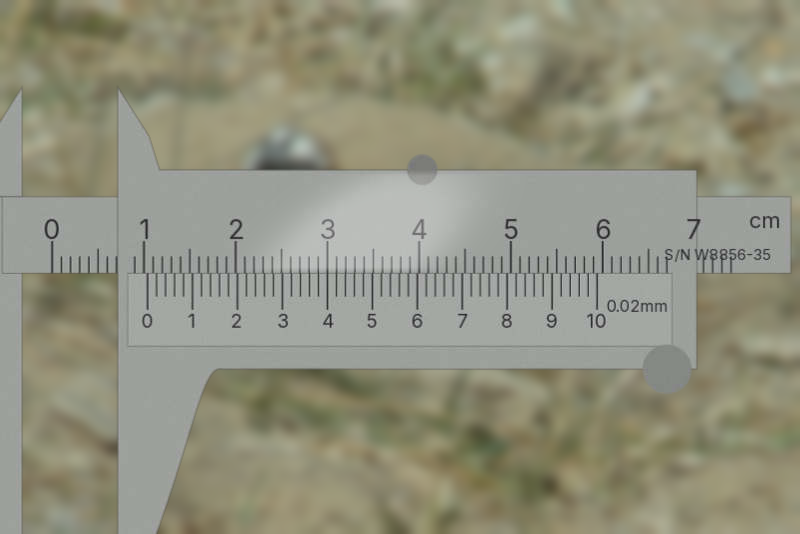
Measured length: 10.4 mm
